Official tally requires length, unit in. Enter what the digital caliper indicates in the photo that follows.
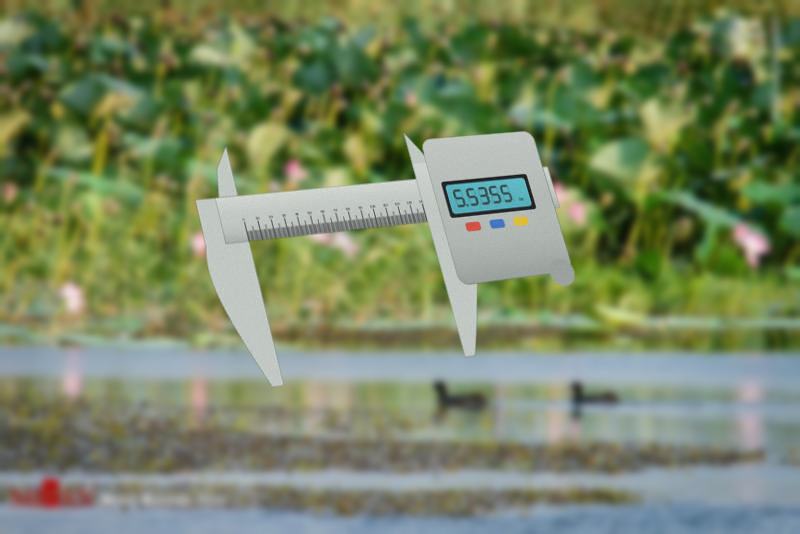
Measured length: 5.5355 in
